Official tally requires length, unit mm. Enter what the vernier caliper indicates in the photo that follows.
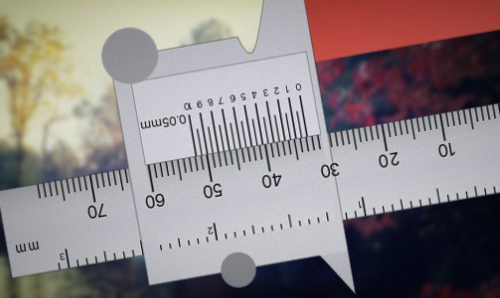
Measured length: 32.8 mm
